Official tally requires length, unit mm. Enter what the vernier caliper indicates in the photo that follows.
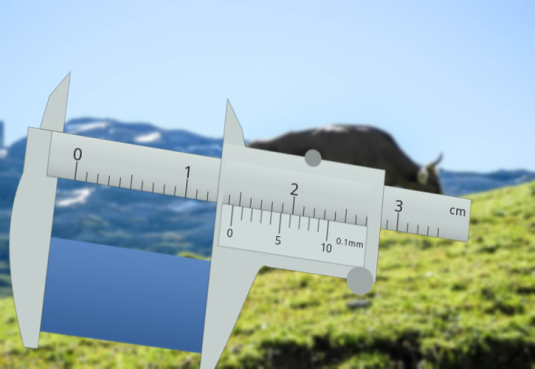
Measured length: 14.4 mm
